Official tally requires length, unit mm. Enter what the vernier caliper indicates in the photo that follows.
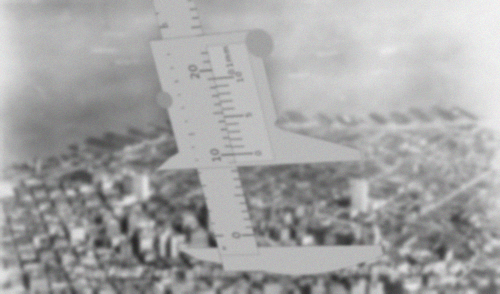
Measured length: 10.0 mm
